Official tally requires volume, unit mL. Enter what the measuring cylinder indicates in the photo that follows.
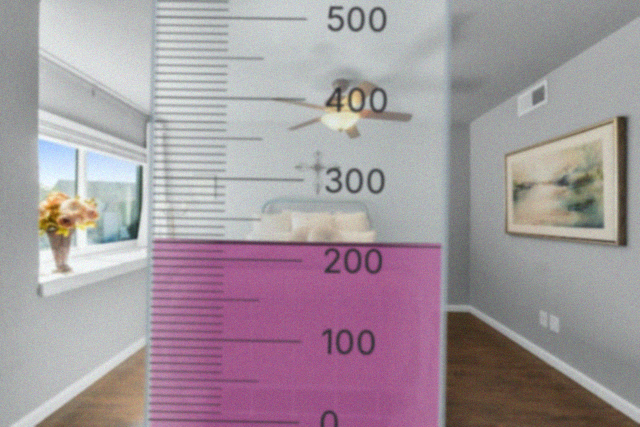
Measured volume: 220 mL
